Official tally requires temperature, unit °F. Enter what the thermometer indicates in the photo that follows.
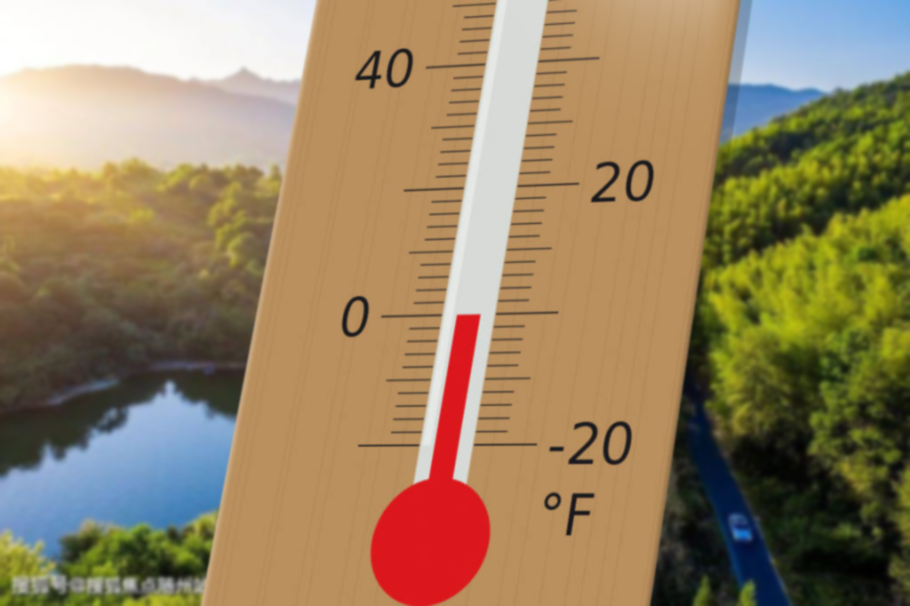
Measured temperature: 0 °F
